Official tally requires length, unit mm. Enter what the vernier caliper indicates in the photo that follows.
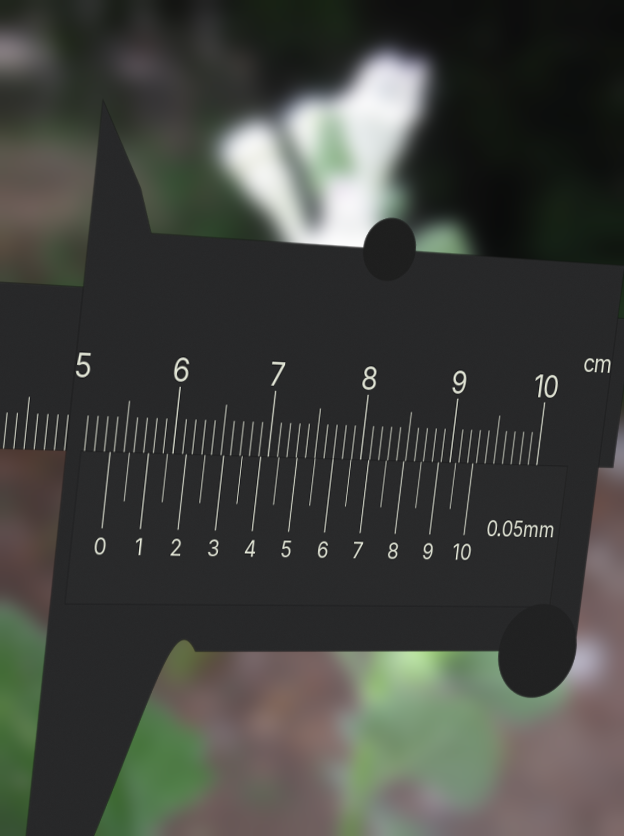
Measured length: 53.6 mm
